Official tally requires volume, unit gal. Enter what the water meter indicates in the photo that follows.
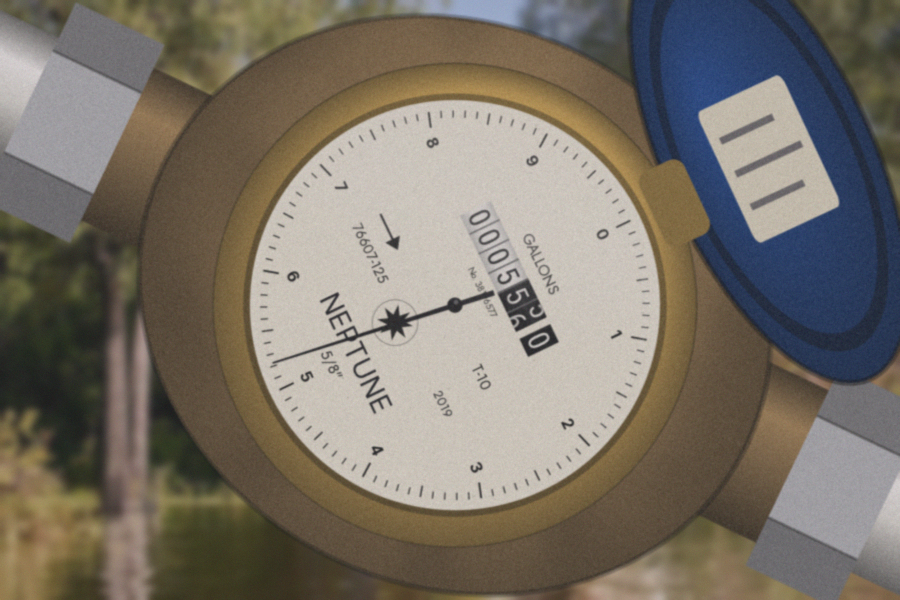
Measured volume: 5555.2 gal
